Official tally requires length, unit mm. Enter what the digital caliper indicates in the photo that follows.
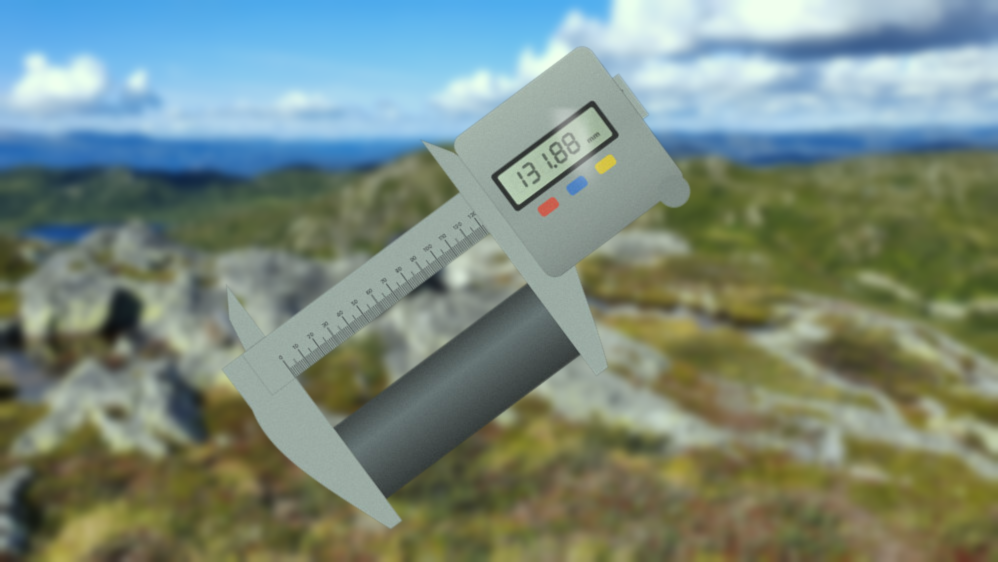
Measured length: 131.88 mm
